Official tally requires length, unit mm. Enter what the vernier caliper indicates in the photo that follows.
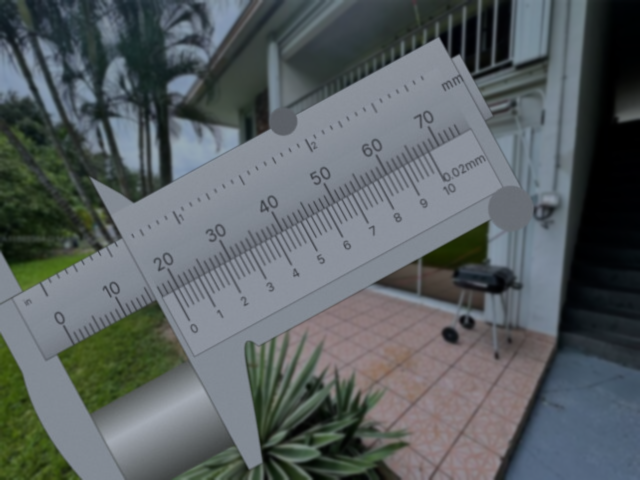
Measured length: 19.0 mm
